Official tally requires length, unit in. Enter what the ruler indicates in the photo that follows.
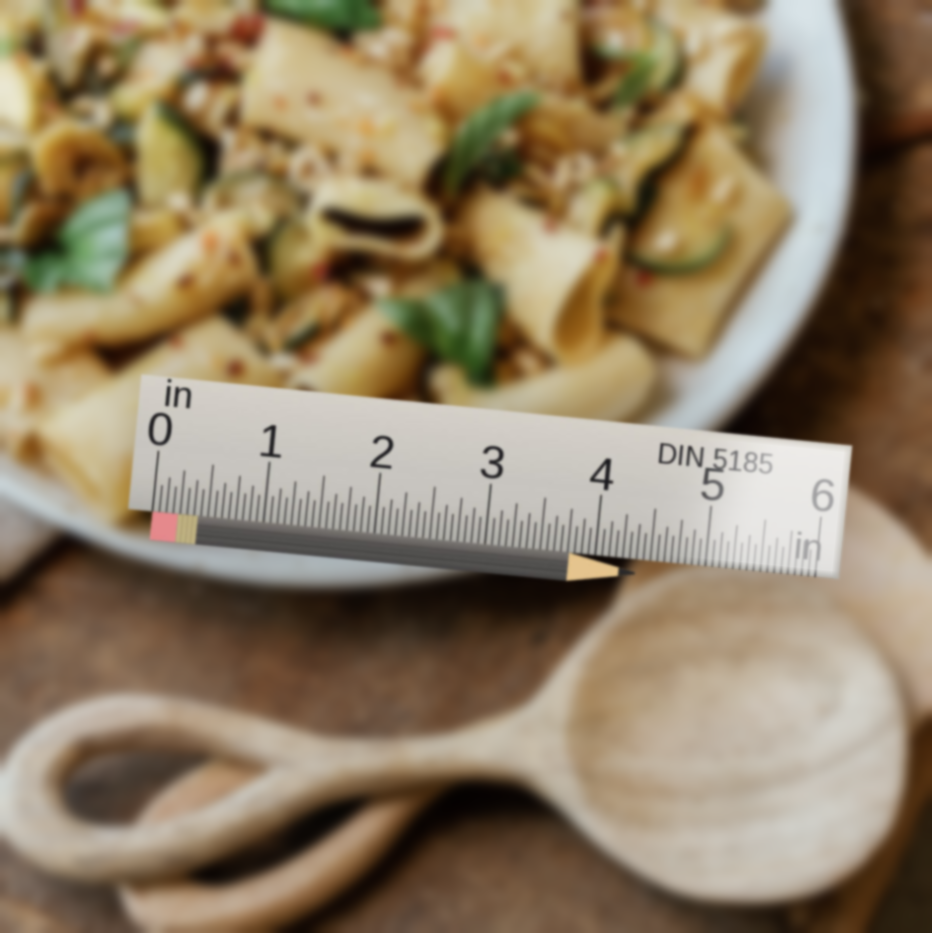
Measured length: 4.375 in
